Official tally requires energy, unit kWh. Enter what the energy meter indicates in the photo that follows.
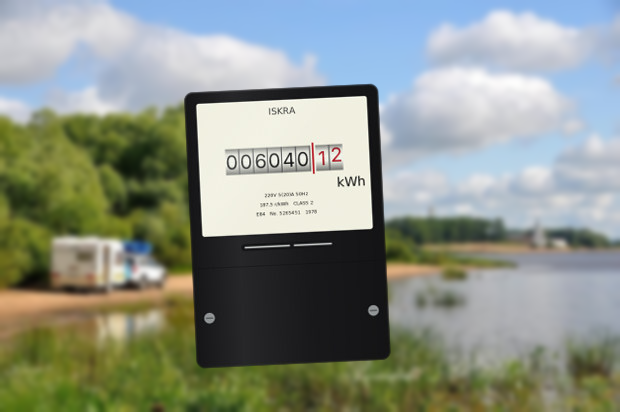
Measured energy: 6040.12 kWh
